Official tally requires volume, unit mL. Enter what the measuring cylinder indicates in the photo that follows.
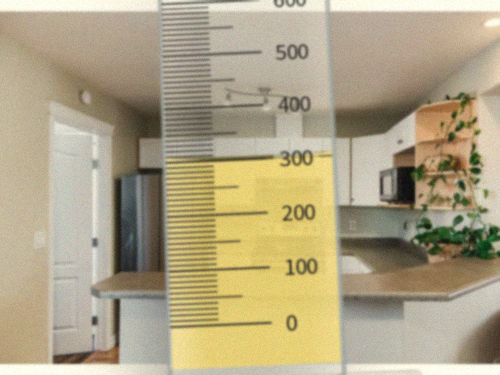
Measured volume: 300 mL
